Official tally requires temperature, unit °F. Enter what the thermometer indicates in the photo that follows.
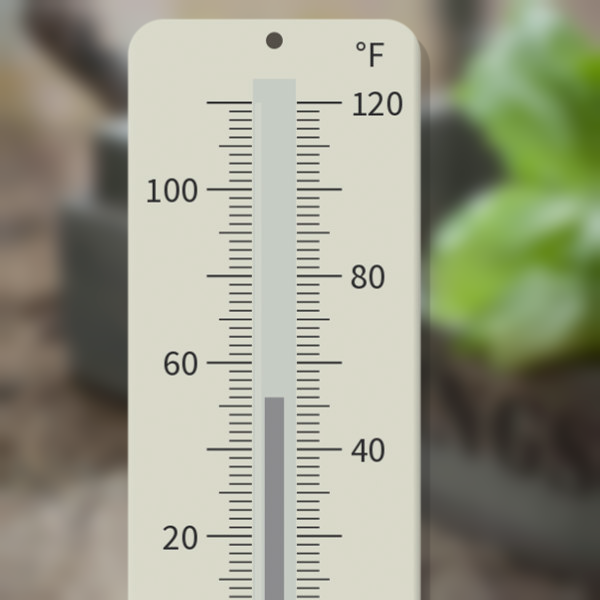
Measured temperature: 52 °F
